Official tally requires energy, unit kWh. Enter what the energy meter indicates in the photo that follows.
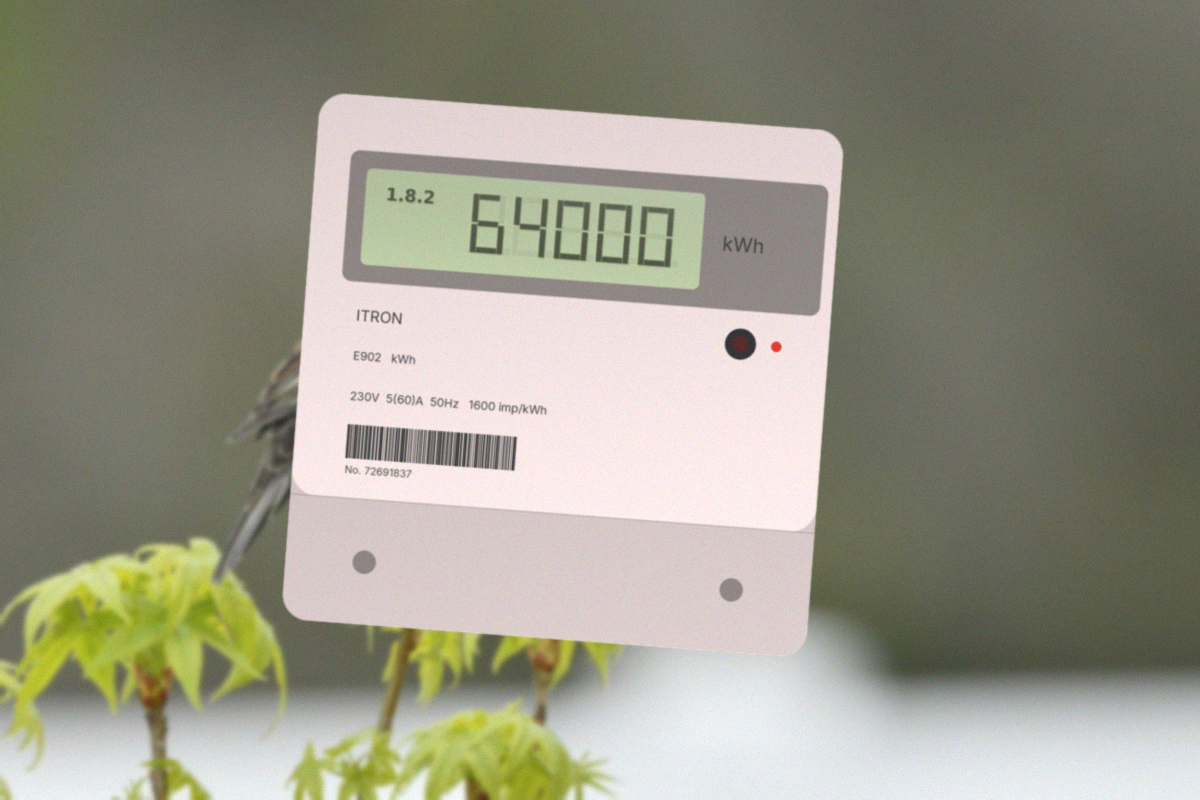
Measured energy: 64000 kWh
